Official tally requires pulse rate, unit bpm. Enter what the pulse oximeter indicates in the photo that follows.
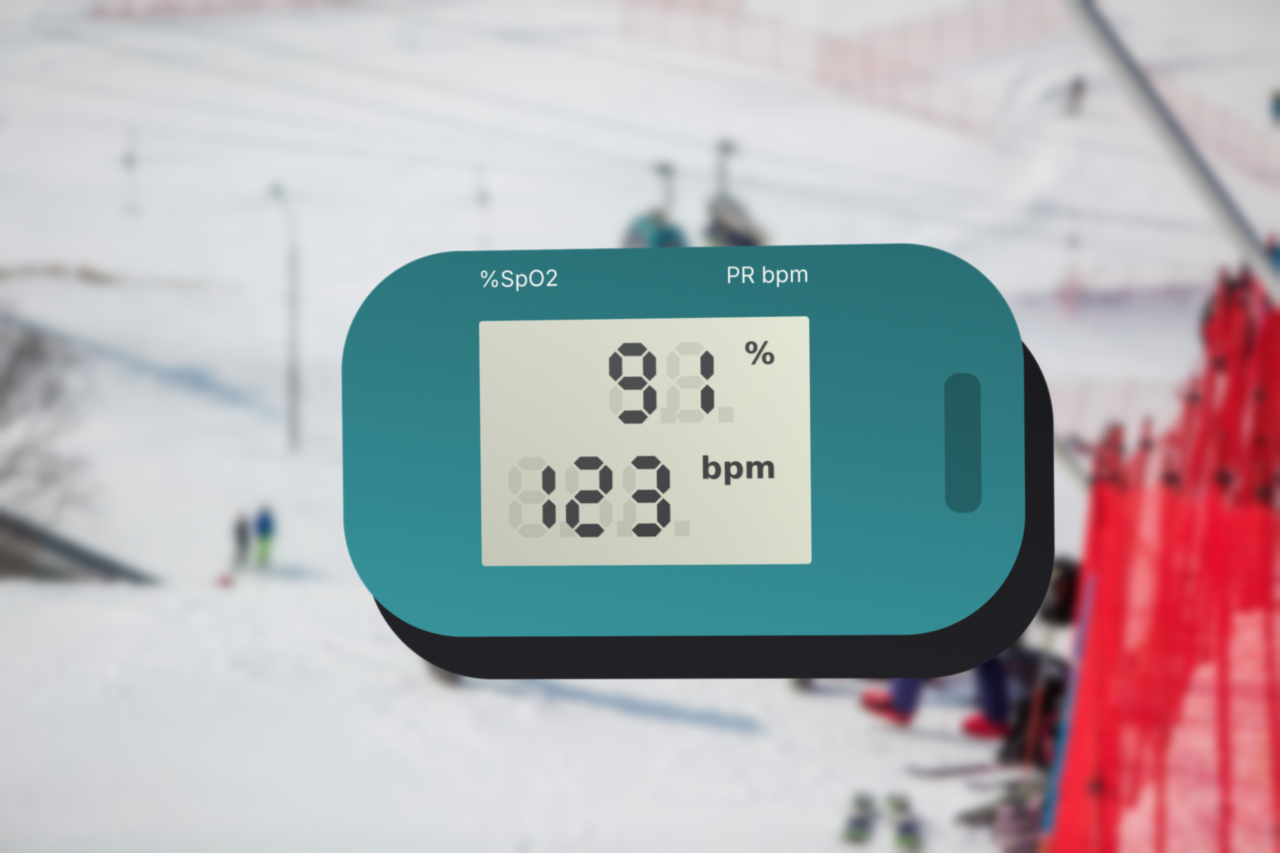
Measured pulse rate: 123 bpm
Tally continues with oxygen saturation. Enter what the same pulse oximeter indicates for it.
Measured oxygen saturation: 91 %
